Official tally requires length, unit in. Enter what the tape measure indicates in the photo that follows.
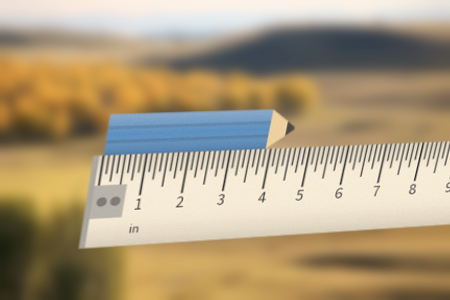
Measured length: 4.5 in
